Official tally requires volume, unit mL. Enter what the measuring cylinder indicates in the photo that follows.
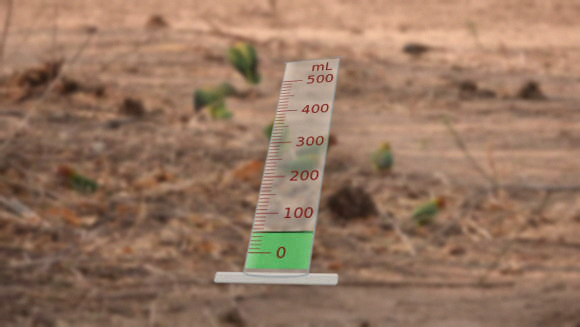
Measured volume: 50 mL
